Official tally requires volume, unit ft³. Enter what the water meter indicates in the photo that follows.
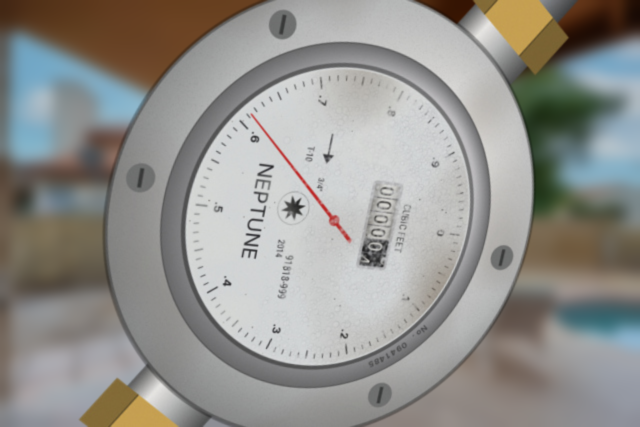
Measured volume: 3.61 ft³
